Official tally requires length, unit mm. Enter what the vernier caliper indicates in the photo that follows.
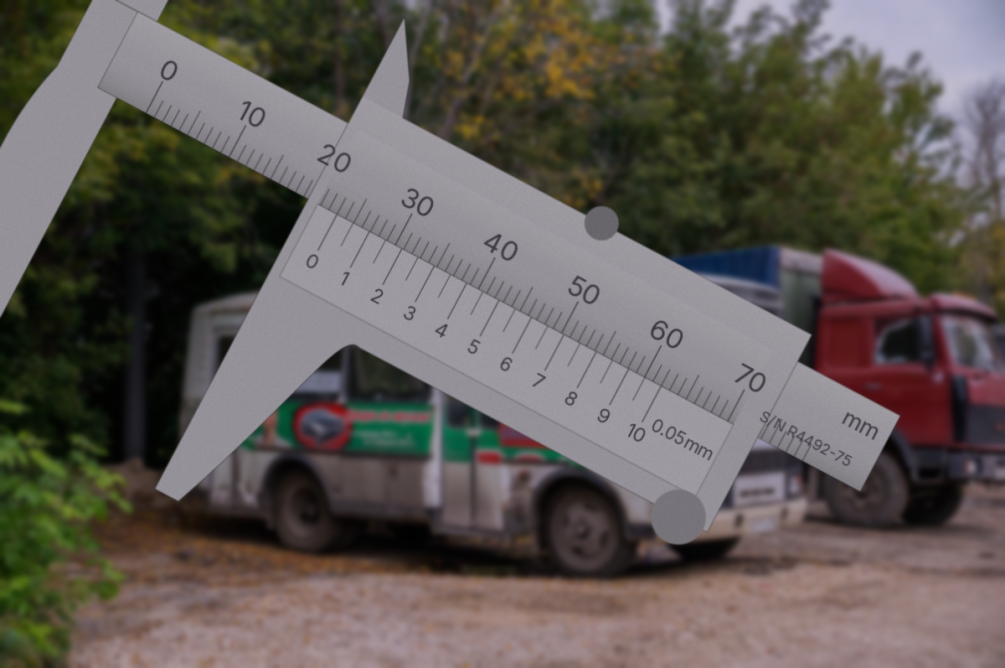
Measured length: 23.0 mm
